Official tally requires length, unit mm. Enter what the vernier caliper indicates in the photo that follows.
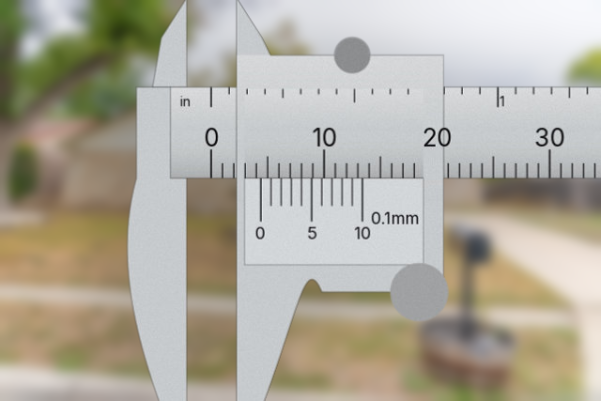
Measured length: 4.4 mm
